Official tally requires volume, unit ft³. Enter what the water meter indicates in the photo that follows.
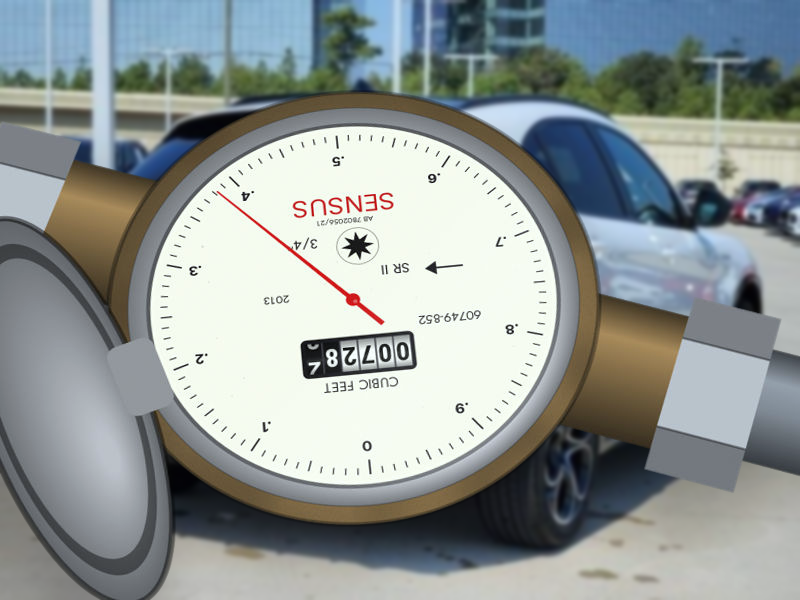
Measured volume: 7282.38 ft³
